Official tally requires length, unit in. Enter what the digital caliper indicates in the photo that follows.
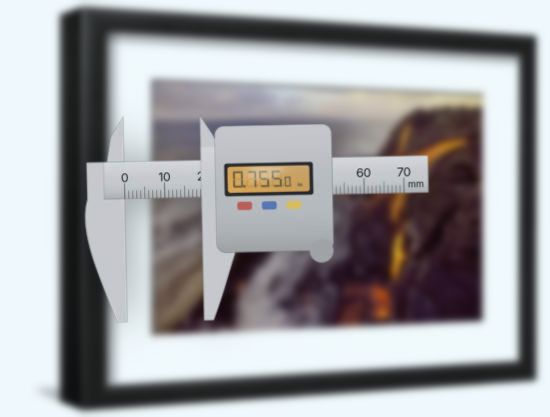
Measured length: 0.7550 in
